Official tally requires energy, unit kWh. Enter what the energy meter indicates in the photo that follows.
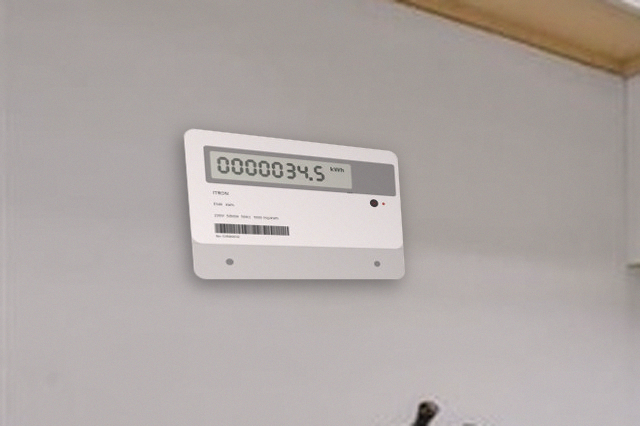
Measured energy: 34.5 kWh
